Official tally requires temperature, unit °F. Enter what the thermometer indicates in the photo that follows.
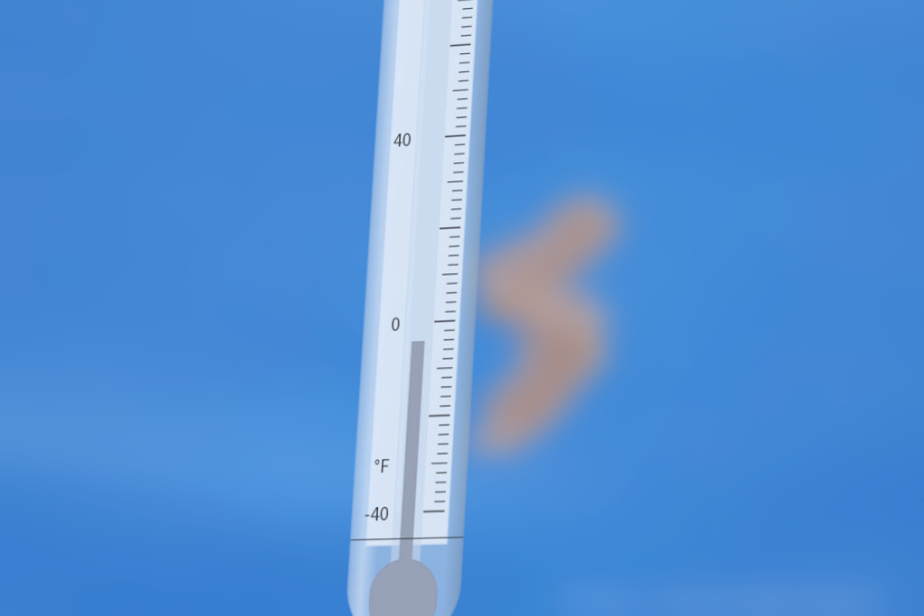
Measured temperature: -4 °F
